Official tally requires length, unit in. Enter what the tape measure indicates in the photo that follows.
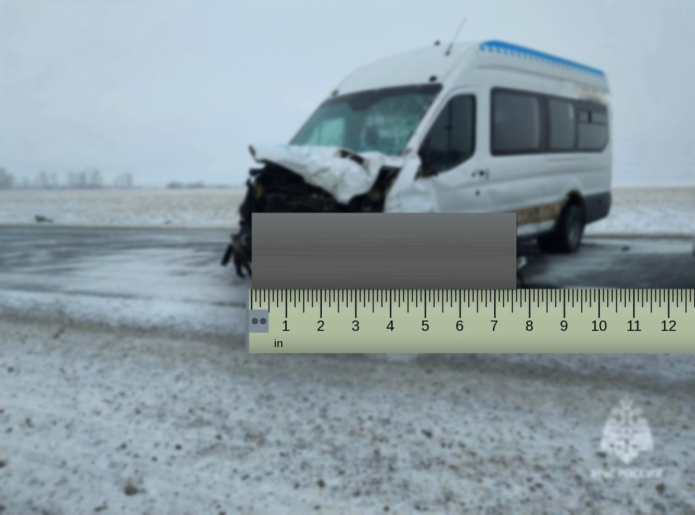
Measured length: 7.625 in
